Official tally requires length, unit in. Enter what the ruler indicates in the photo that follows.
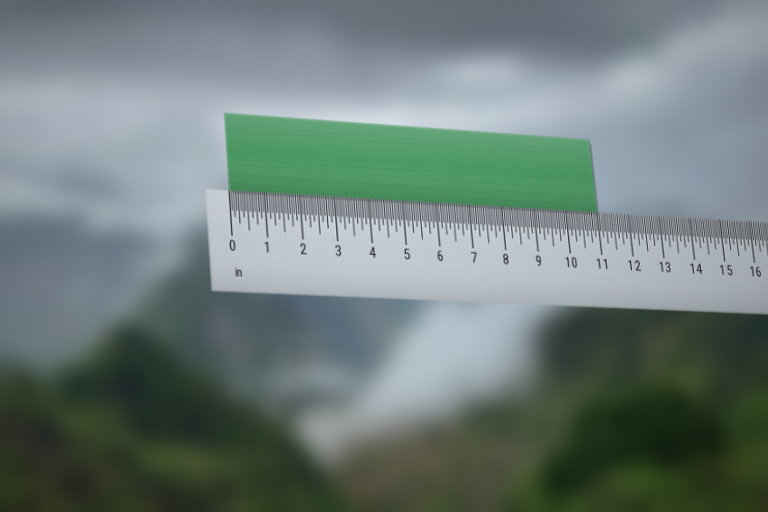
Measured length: 11 in
